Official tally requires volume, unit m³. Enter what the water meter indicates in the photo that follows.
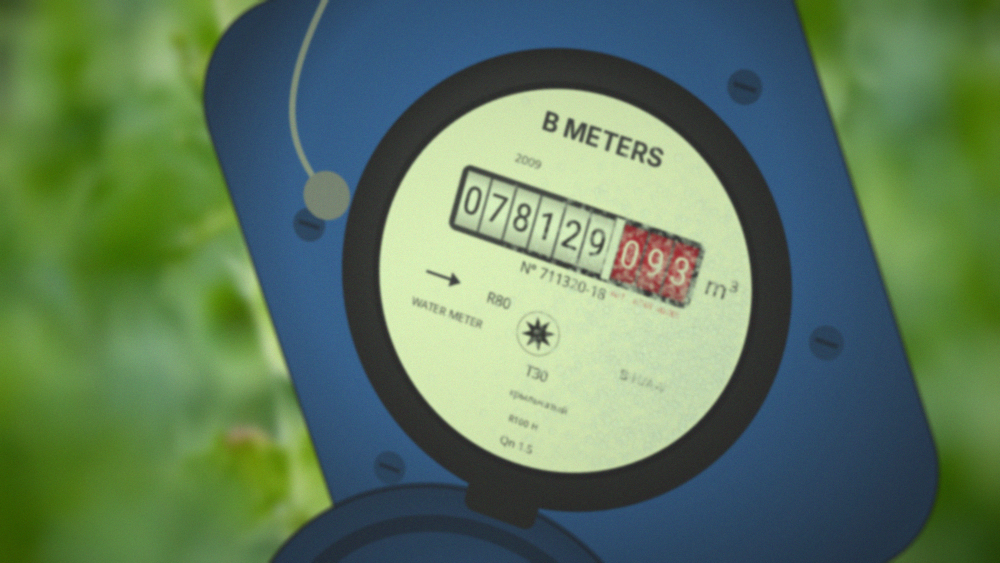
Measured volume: 78129.093 m³
